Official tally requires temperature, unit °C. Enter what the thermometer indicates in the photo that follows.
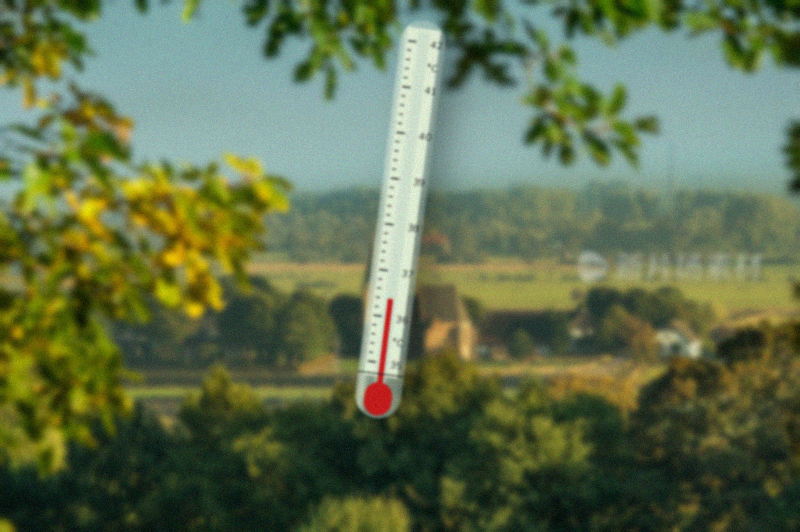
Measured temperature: 36.4 °C
